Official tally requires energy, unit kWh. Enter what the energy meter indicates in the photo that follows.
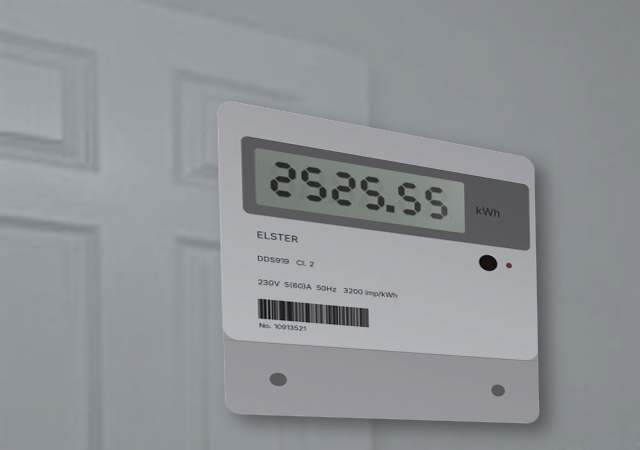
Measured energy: 2525.55 kWh
